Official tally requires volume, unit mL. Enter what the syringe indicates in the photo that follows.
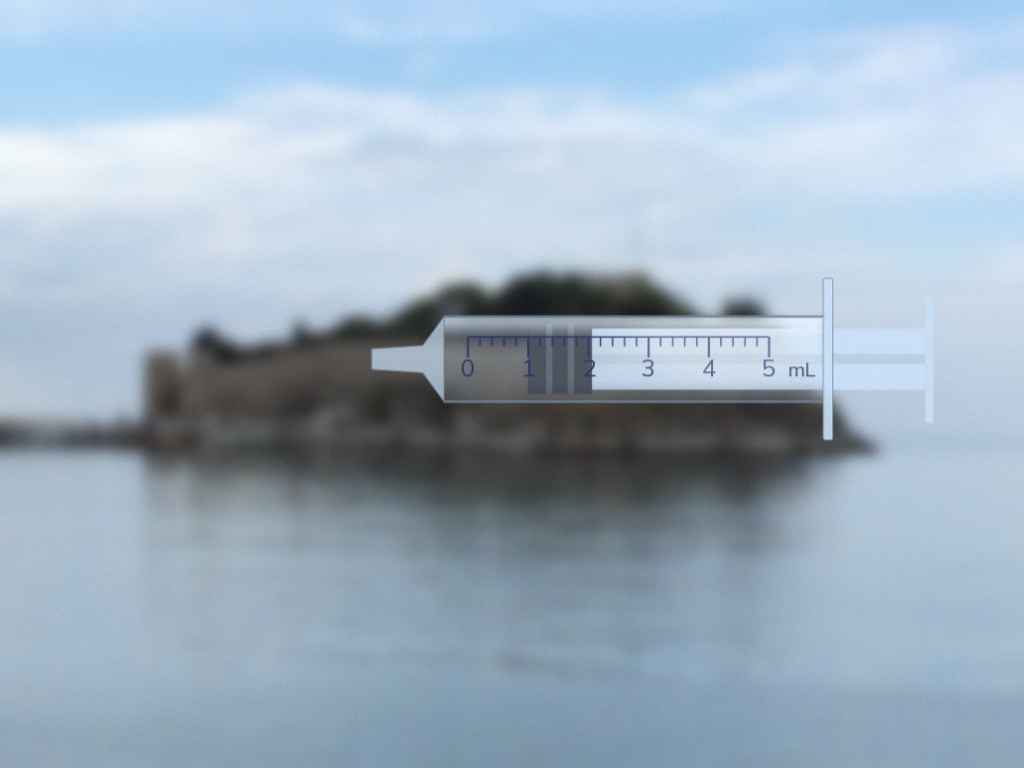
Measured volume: 1 mL
